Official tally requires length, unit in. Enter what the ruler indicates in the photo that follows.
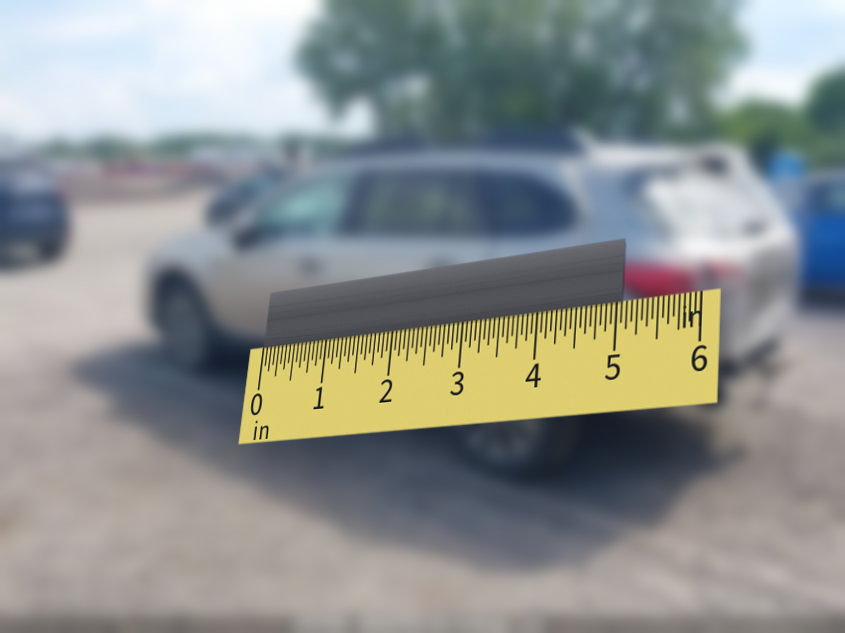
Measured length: 5.0625 in
